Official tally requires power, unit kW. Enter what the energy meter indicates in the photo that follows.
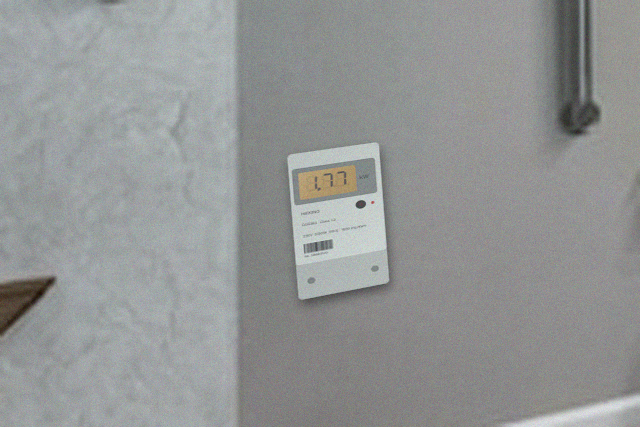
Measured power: 1.77 kW
